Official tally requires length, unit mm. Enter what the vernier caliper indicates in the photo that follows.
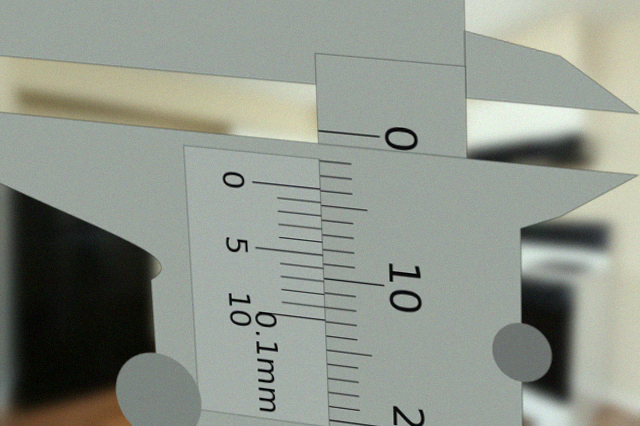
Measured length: 3.9 mm
